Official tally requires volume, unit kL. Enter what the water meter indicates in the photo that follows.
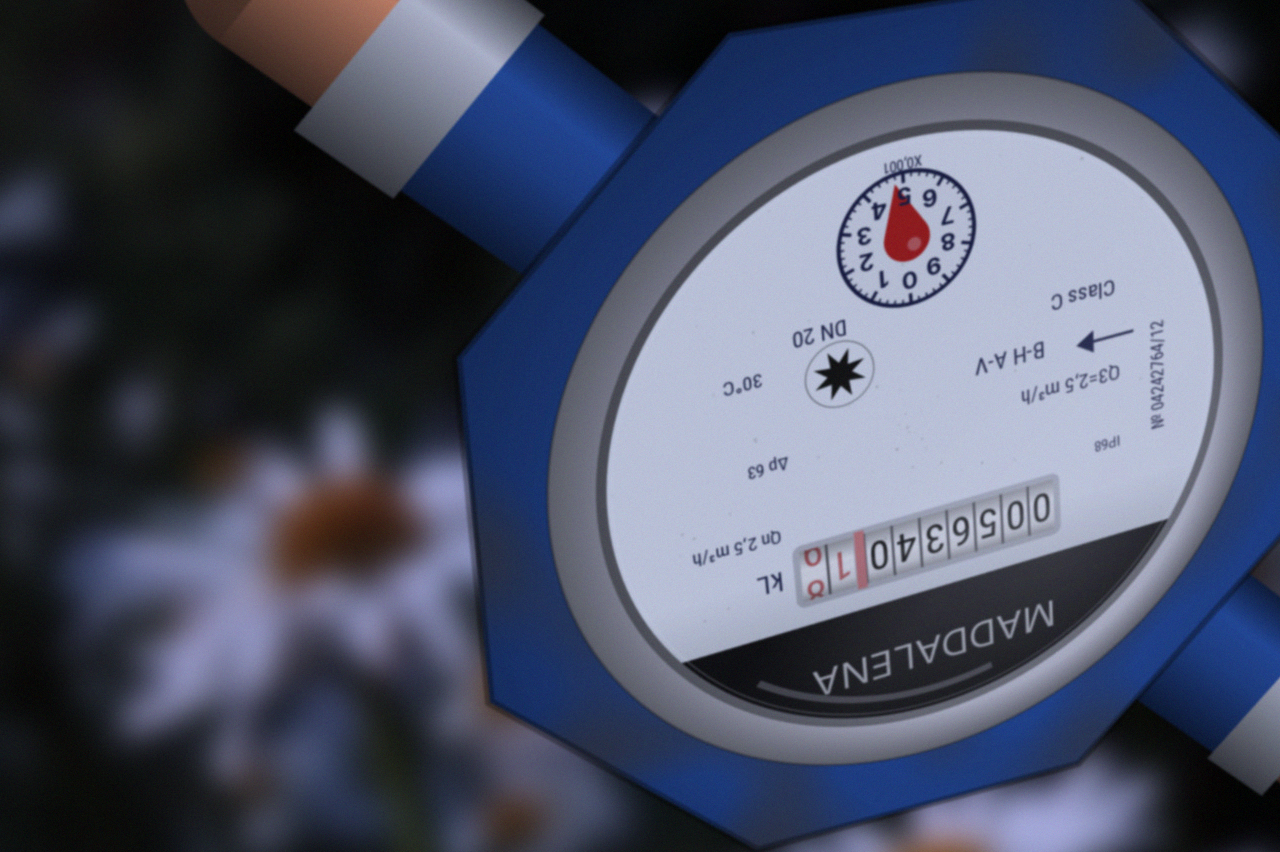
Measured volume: 56340.184 kL
